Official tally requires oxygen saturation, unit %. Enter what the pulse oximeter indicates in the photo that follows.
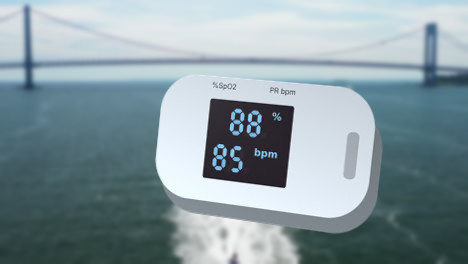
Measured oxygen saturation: 88 %
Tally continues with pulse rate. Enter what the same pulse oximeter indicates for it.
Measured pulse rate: 85 bpm
